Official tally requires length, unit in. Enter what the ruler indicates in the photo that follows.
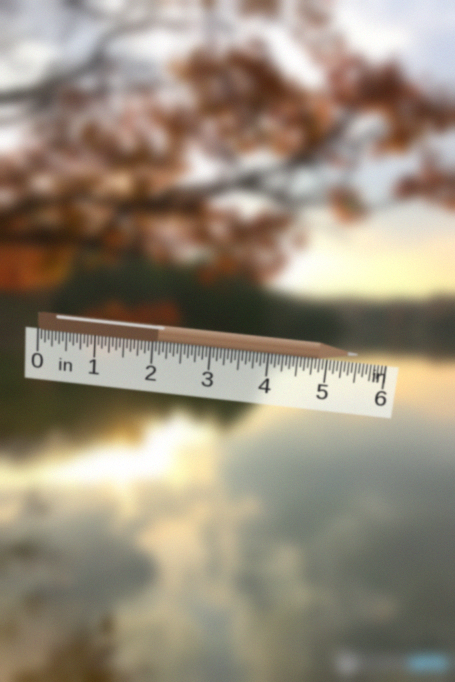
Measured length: 5.5 in
